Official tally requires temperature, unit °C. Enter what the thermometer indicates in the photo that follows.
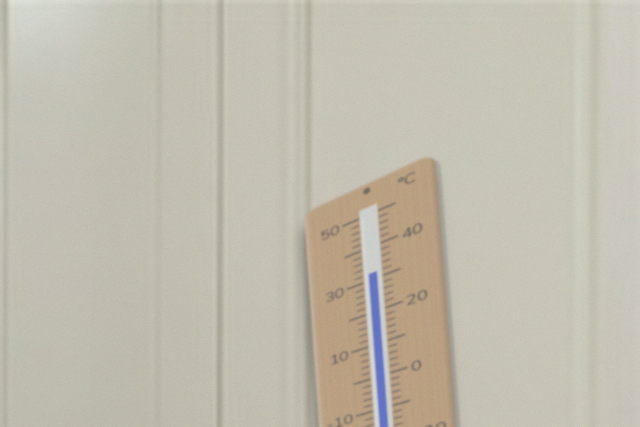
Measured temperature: 32 °C
